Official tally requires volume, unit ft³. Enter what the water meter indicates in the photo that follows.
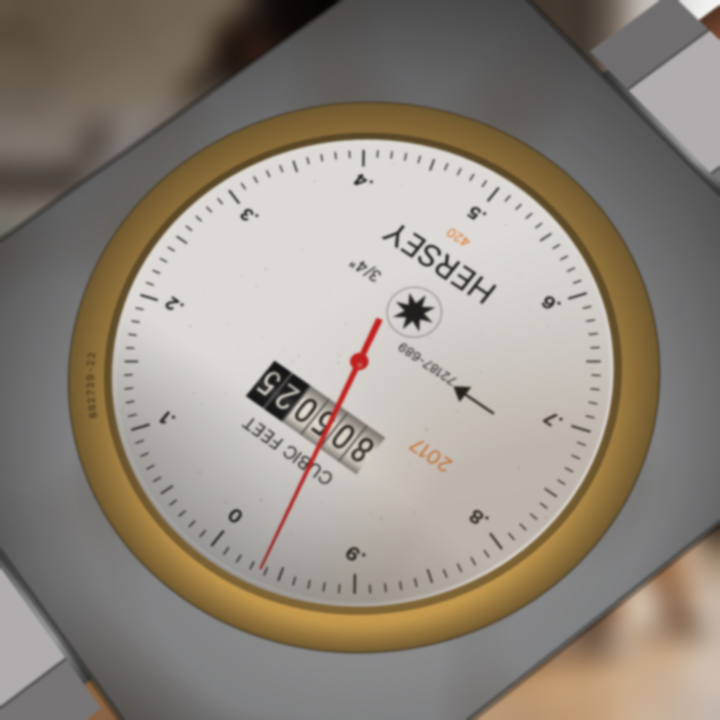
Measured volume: 805024.96 ft³
